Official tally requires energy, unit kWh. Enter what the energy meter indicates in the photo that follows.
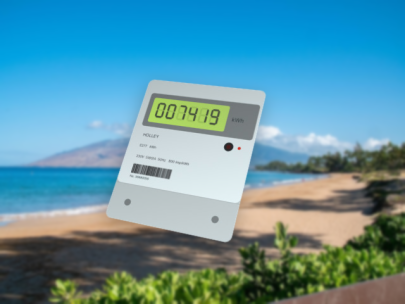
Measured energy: 7419 kWh
